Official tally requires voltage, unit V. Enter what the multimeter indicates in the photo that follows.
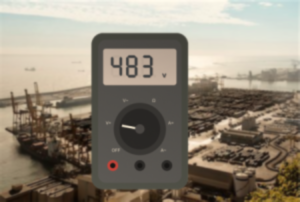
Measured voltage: 483 V
